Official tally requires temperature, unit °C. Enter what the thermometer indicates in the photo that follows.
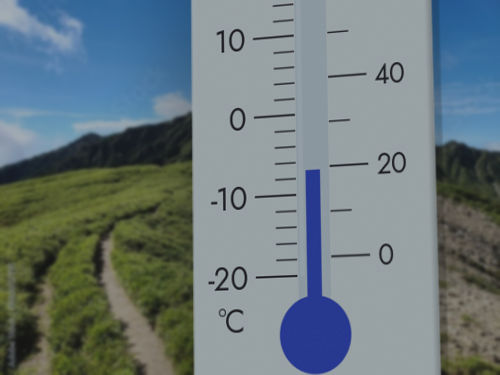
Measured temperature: -7 °C
